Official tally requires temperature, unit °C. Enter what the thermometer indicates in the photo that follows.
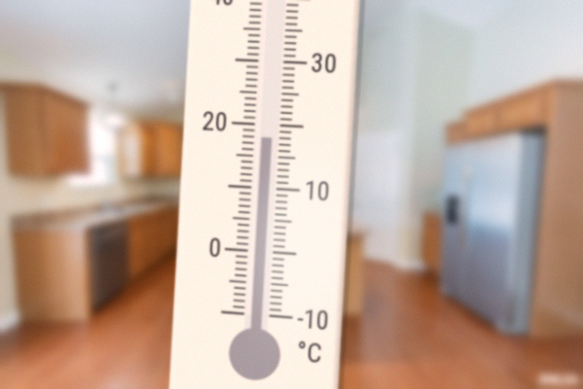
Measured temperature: 18 °C
